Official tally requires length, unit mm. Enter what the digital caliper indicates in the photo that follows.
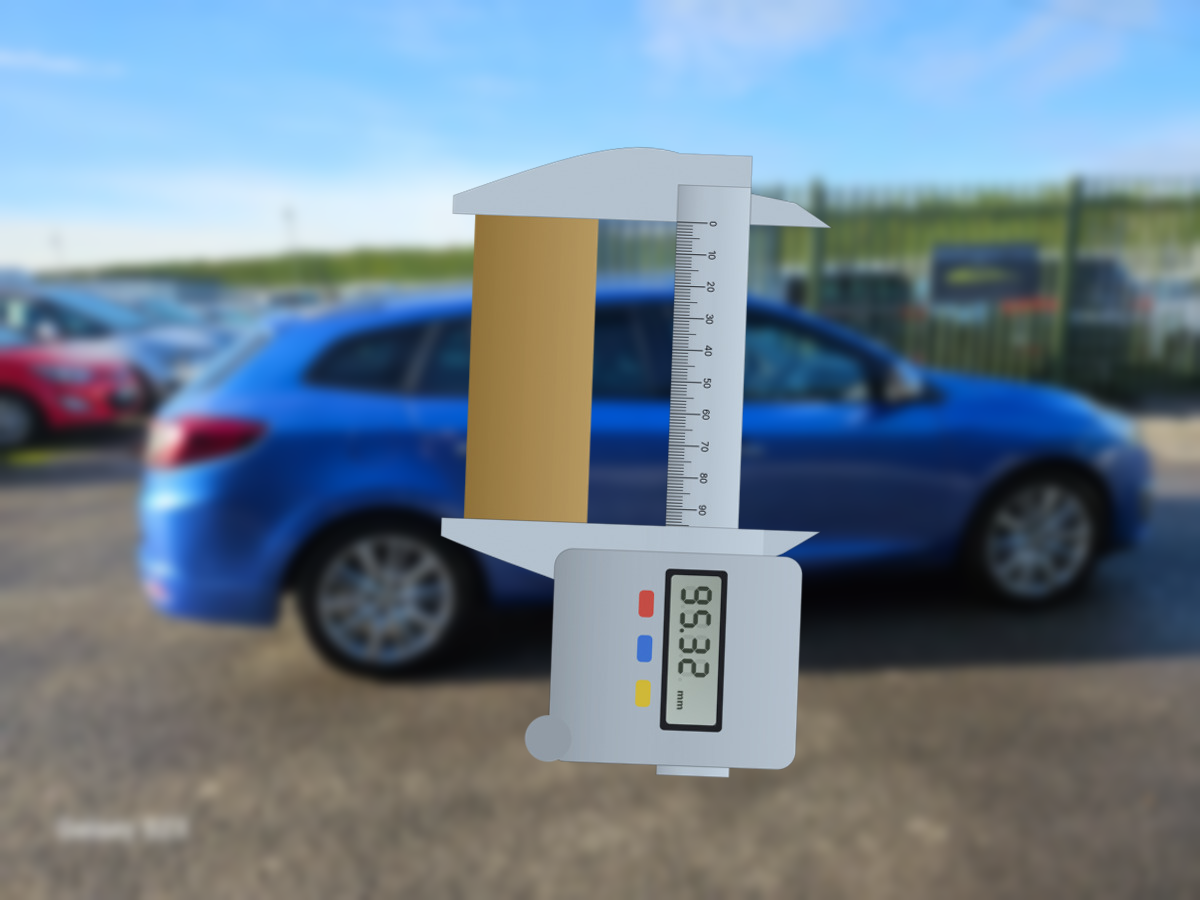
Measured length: 95.32 mm
